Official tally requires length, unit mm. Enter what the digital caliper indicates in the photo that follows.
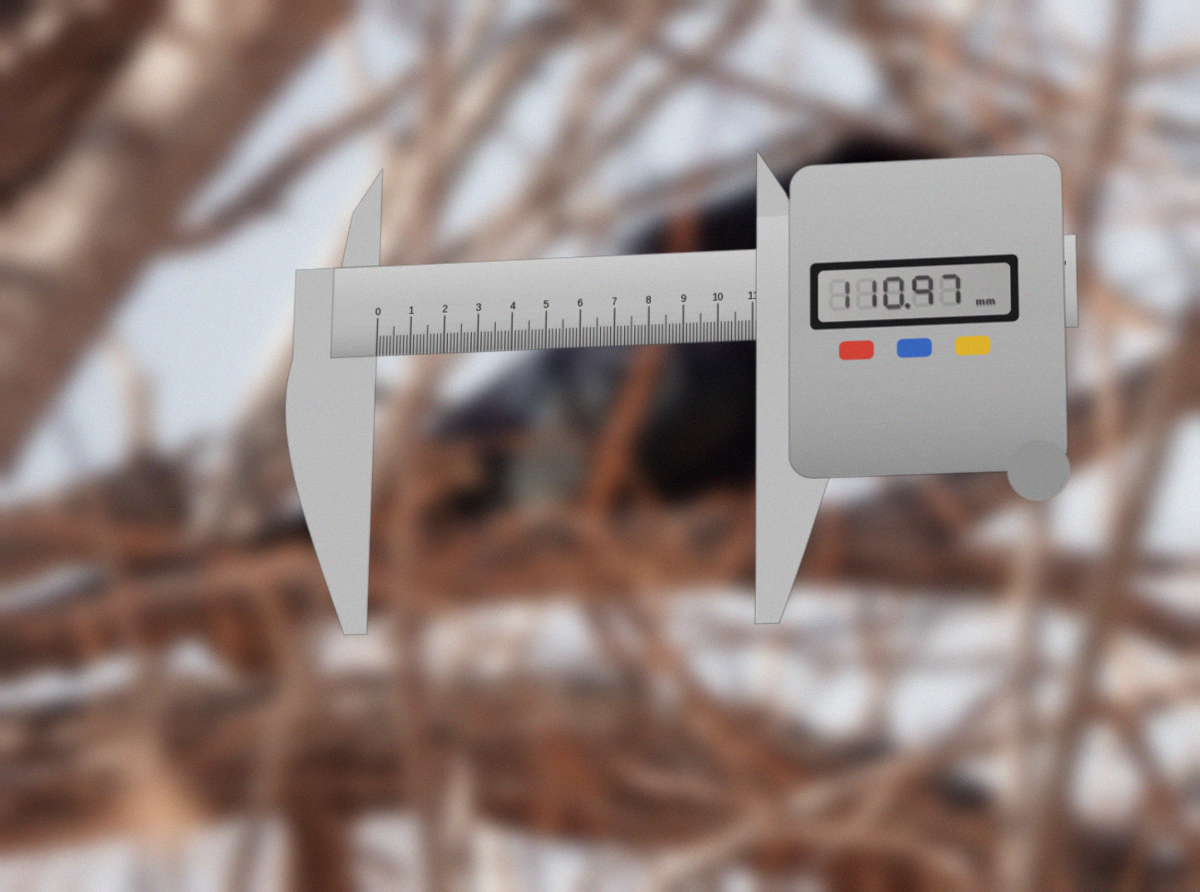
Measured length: 110.97 mm
